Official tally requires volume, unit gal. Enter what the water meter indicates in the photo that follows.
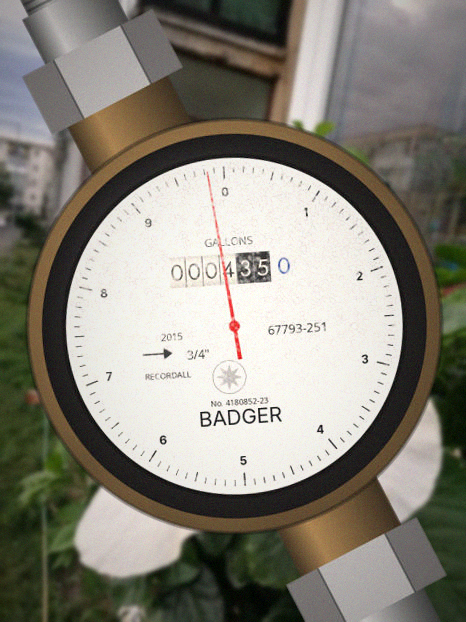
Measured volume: 4349.8 gal
